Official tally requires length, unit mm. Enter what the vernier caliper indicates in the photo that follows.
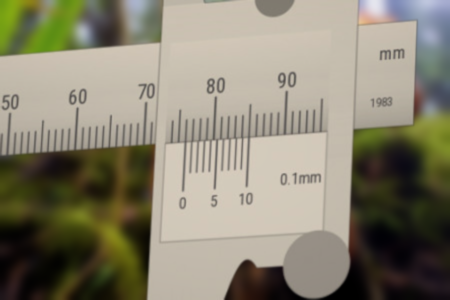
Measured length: 76.0 mm
